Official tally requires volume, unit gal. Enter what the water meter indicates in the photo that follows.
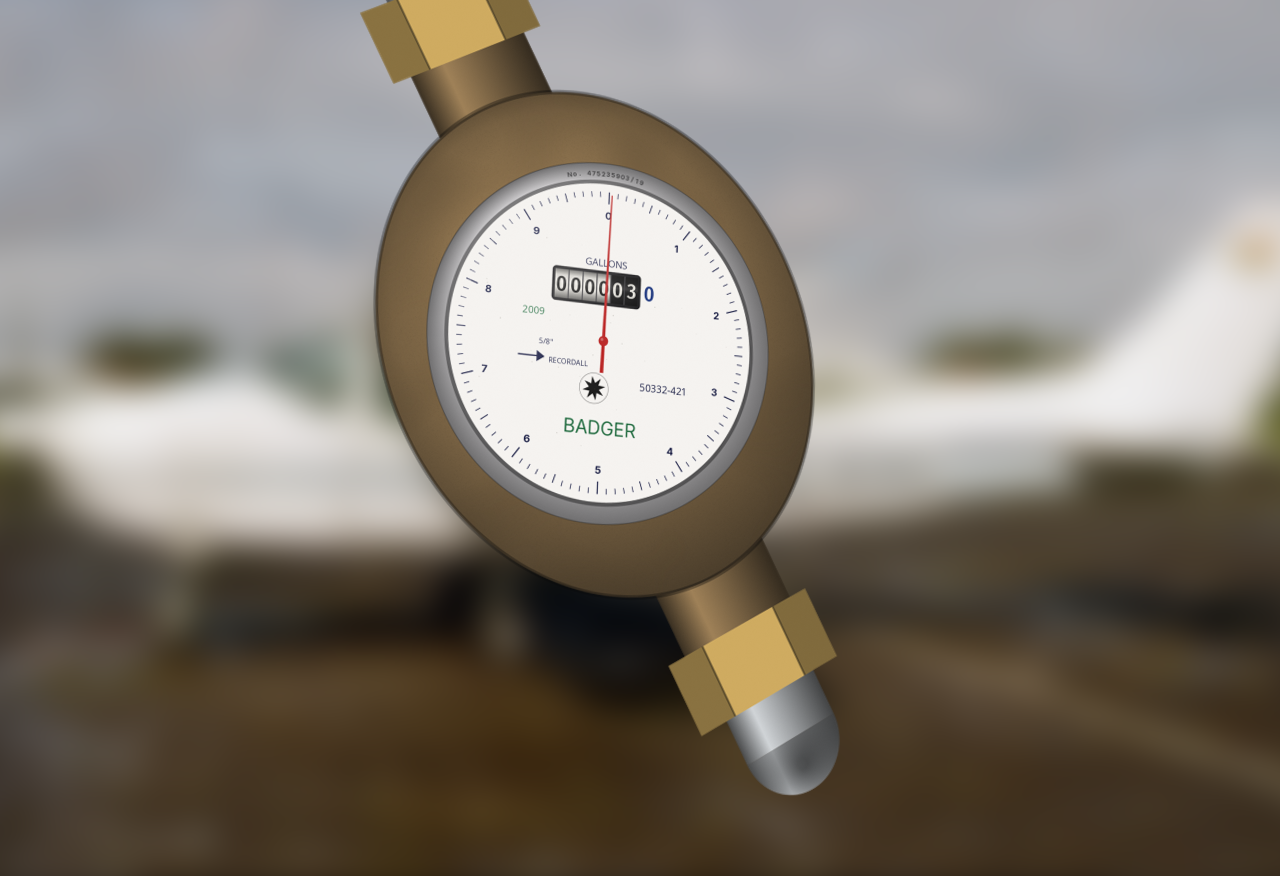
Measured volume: 30.0 gal
